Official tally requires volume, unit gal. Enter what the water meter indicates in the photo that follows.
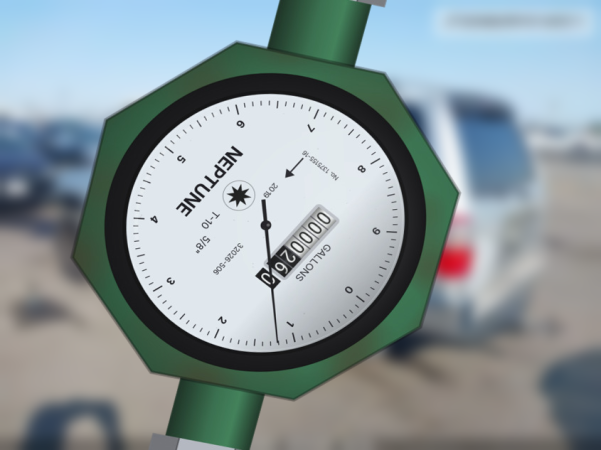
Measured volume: 261.2 gal
